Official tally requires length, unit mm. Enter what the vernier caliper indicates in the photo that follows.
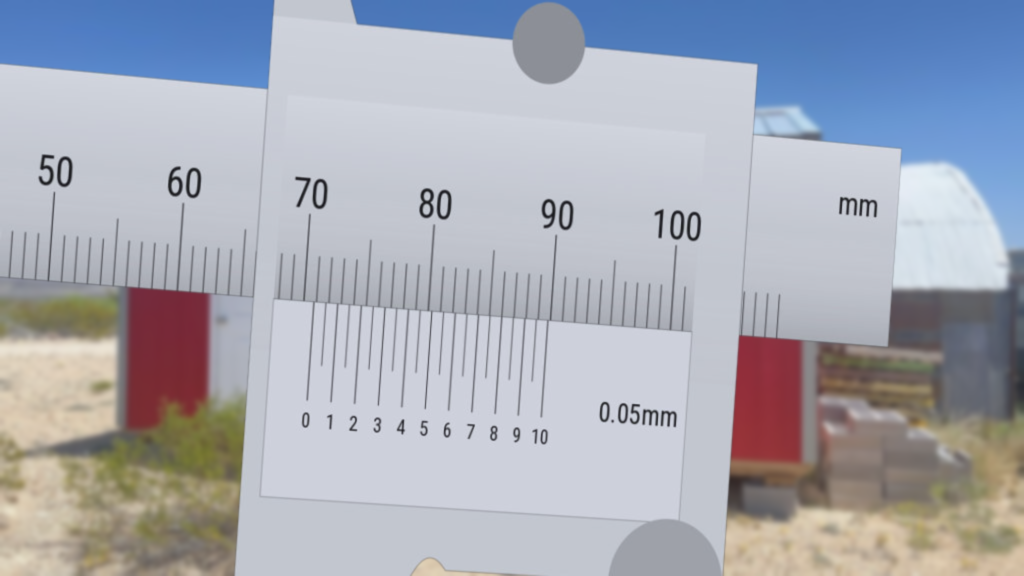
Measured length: 70.8 mm
